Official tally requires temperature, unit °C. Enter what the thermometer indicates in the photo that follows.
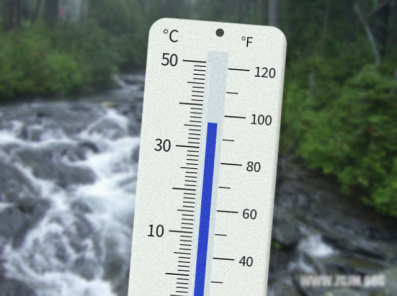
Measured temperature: 36 °C
